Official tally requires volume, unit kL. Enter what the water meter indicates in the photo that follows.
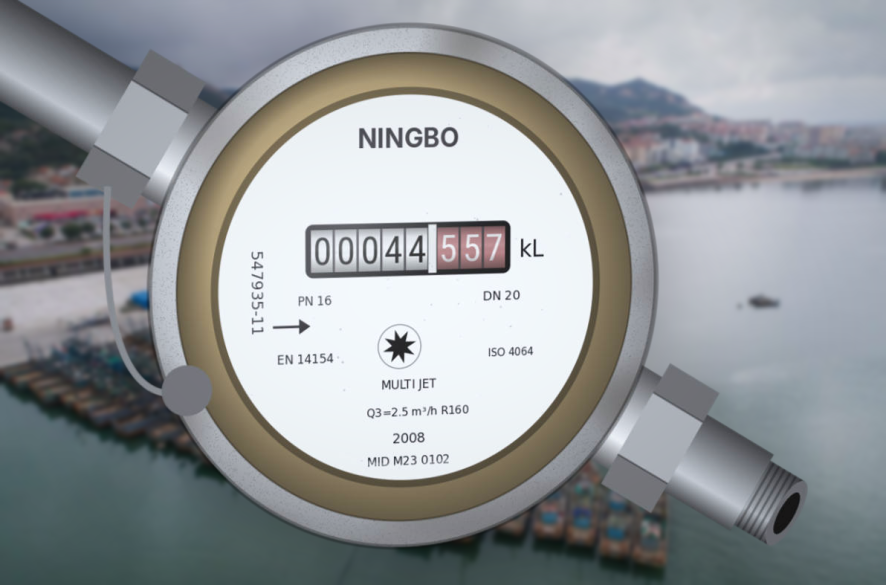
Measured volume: 44.557 kL
